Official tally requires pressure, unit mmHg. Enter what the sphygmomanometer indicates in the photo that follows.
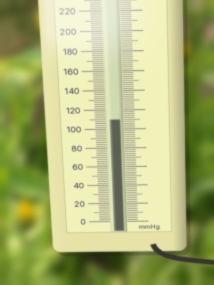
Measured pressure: 110 mmHg
